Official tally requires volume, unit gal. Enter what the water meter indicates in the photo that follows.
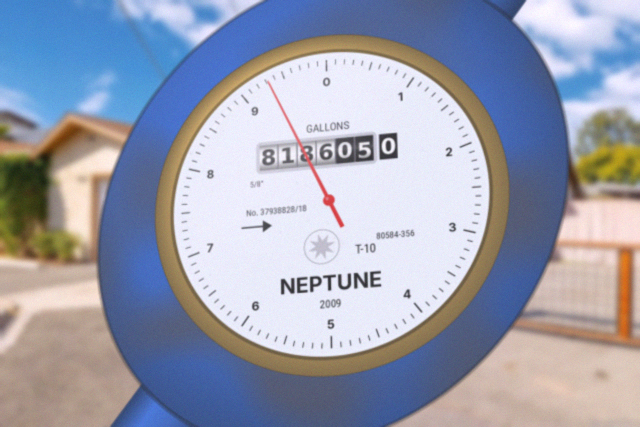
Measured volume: 8186049.3 gal
